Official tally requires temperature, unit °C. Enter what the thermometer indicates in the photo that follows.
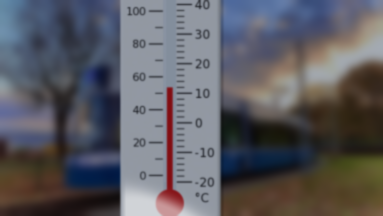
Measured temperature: 12 °C
